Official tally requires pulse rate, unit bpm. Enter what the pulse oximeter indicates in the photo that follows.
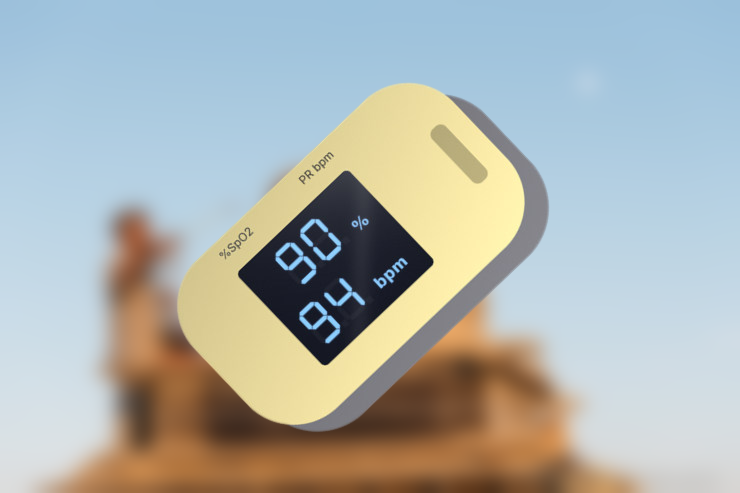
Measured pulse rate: 94 bpm
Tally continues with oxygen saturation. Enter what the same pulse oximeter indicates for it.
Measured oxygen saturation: 90 %
